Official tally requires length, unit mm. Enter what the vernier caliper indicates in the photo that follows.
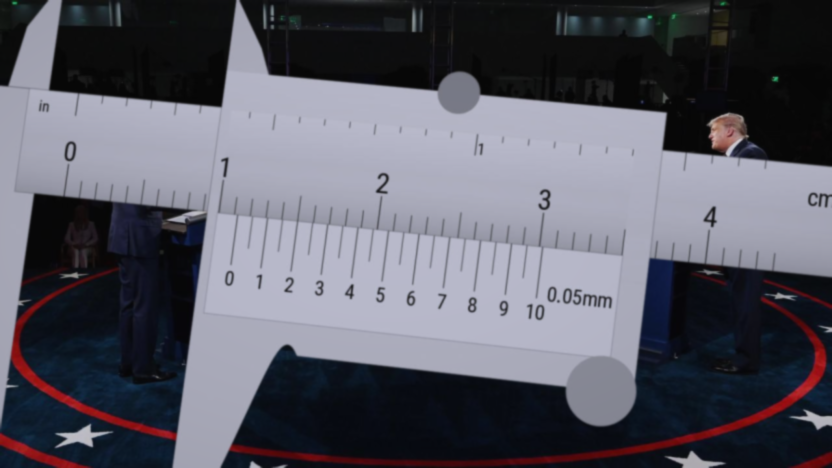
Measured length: 11.2 mm
